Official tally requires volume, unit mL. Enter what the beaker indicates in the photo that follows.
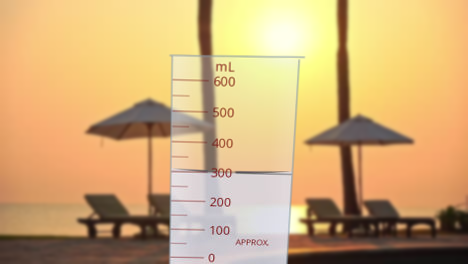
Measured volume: 300 mL
